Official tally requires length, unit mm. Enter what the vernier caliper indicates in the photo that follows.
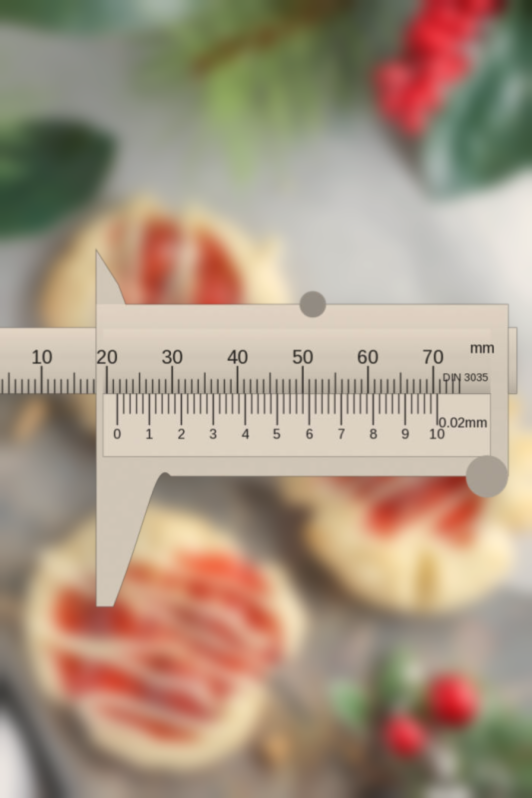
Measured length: 21.6 mm
